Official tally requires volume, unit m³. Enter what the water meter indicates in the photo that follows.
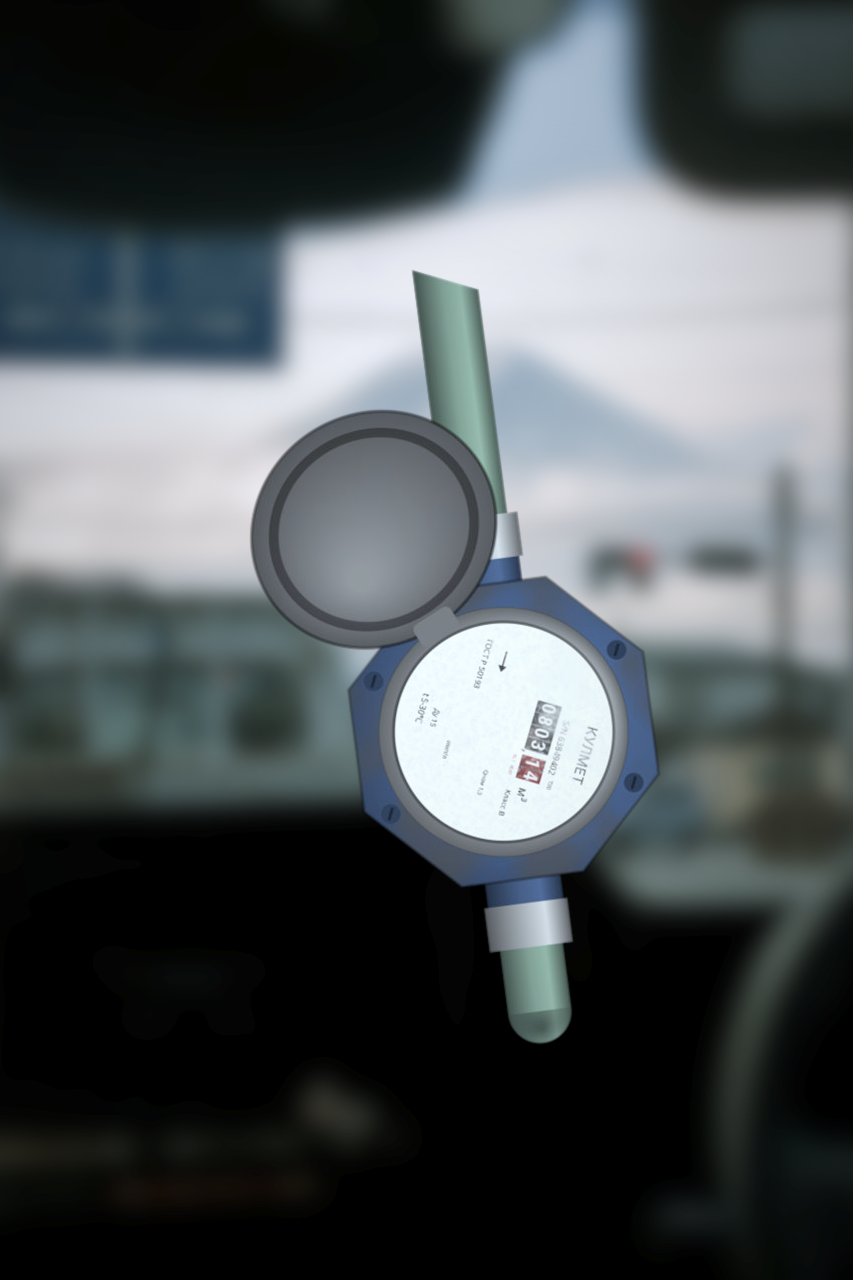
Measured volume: 803.14 m³
